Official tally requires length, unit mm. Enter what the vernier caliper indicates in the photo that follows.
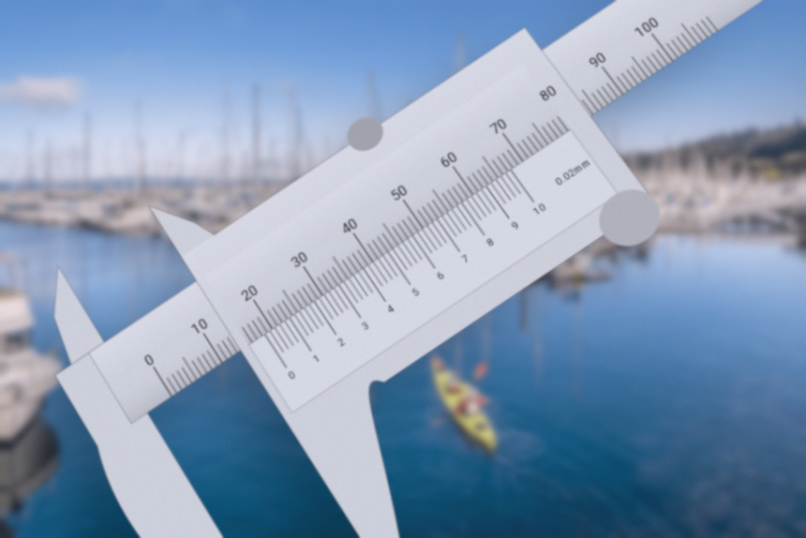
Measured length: 18.5 mm
